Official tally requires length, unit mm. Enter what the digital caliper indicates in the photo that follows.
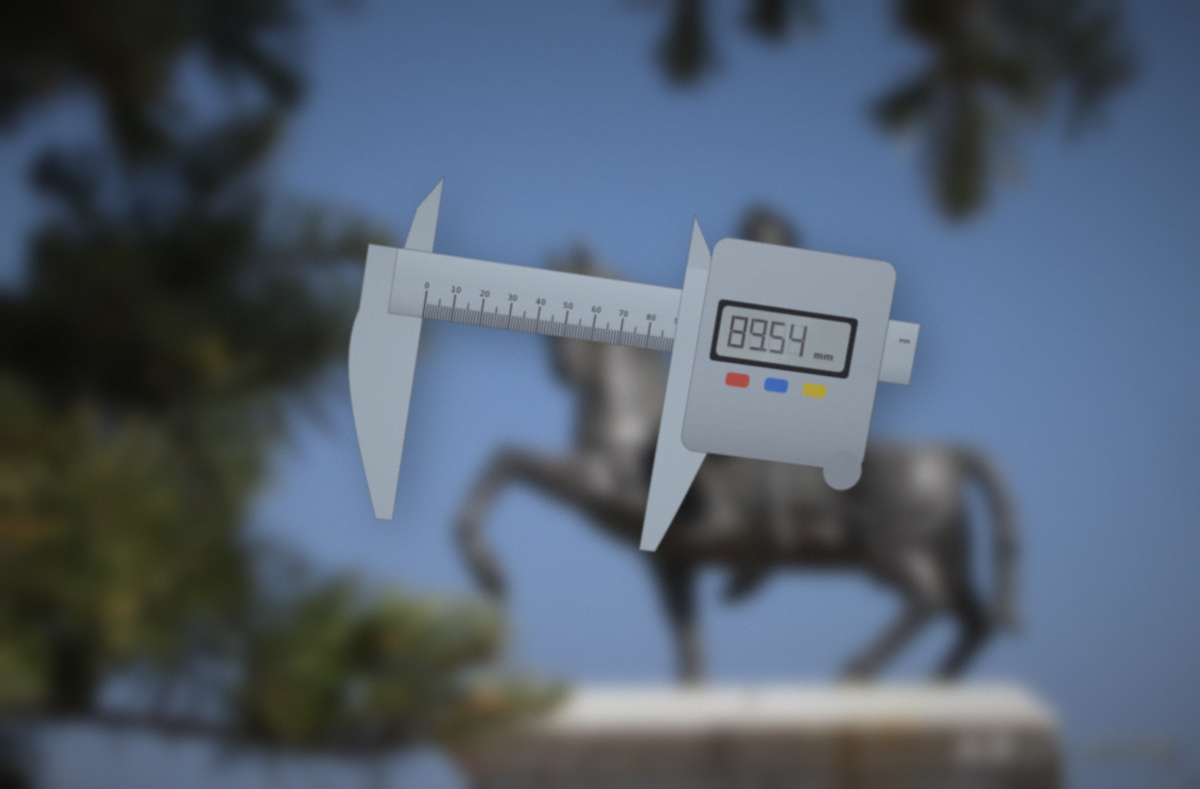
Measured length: 89.54 mm
